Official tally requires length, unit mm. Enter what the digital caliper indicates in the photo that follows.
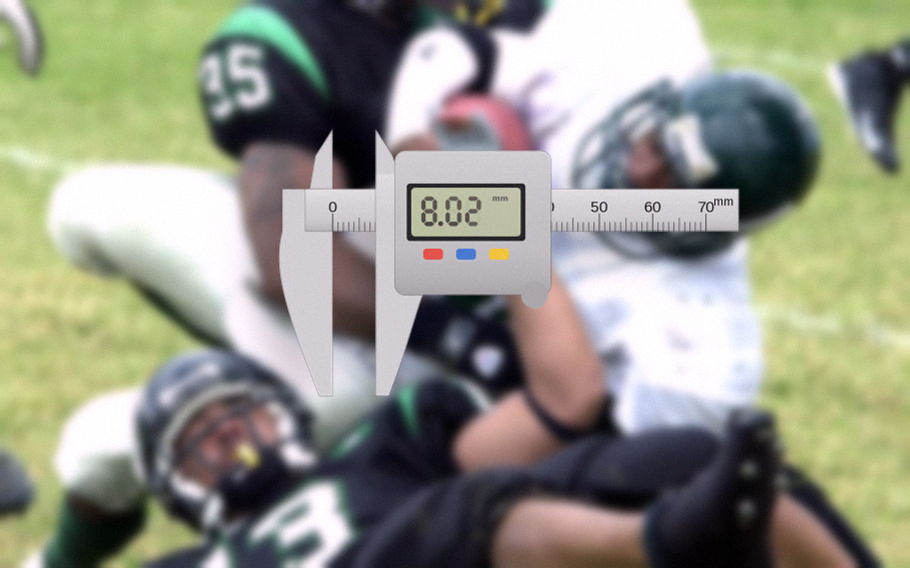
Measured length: 8.02 mm
